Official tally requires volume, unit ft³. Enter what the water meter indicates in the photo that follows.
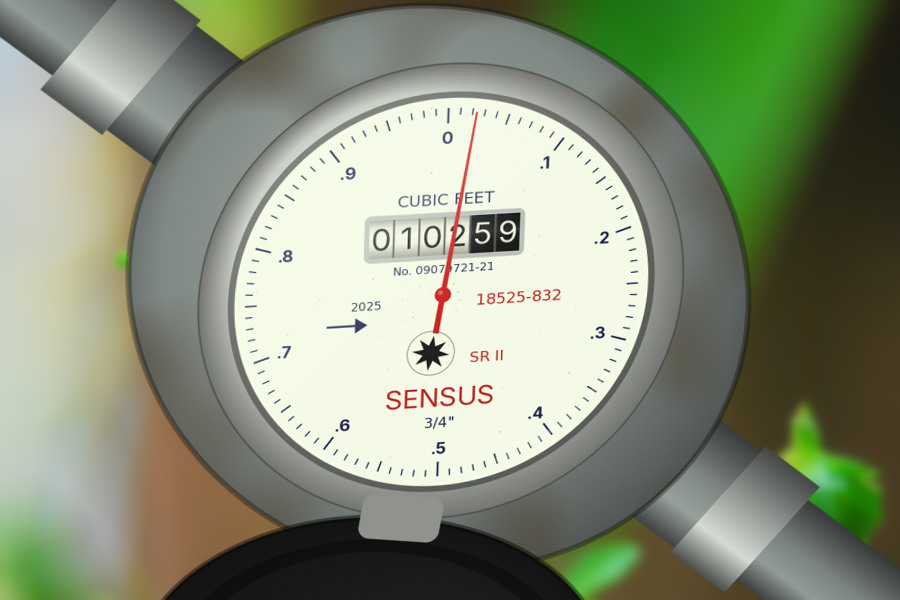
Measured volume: 10259.02 ft³
